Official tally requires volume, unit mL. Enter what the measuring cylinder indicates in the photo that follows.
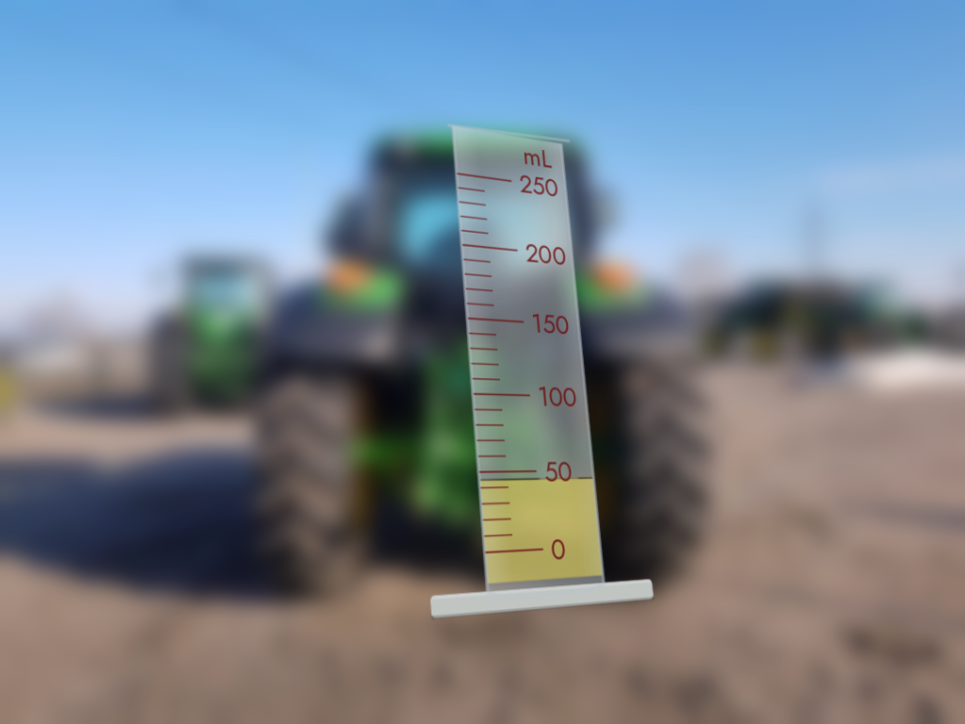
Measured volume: 45 mL
